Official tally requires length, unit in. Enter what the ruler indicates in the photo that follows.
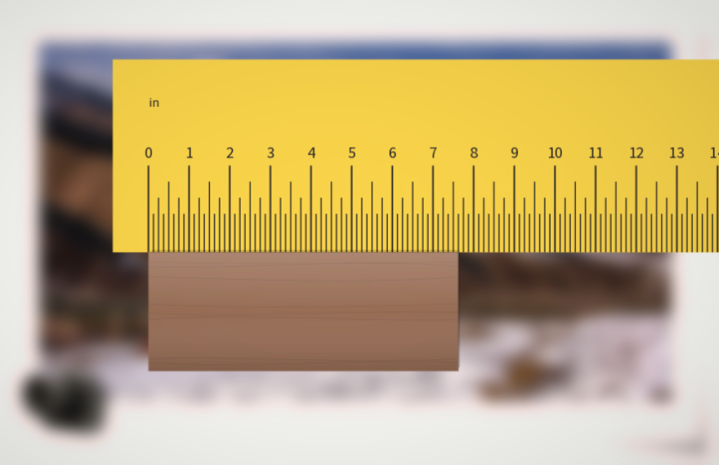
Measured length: 7.625 in
